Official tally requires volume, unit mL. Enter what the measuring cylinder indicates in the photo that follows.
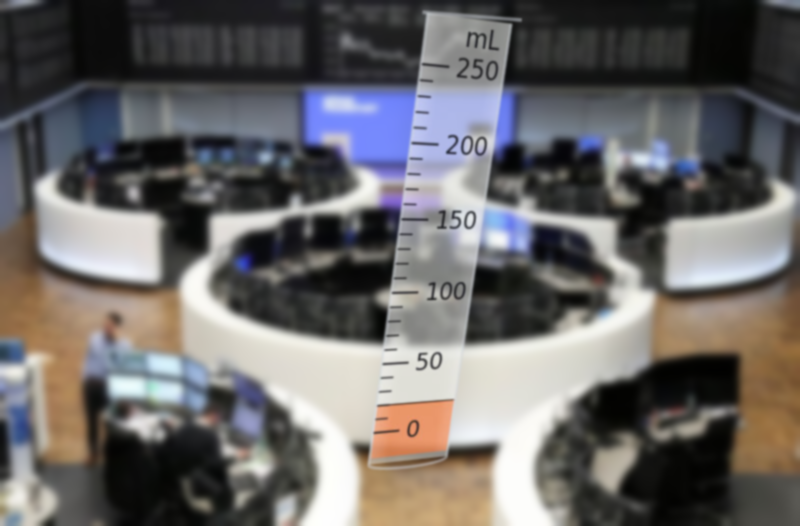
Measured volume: 20 mL
